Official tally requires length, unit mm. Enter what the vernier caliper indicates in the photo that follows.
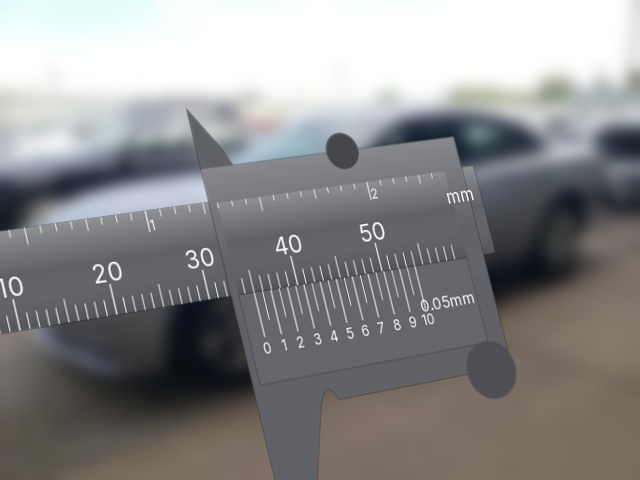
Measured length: 35.0 mm
